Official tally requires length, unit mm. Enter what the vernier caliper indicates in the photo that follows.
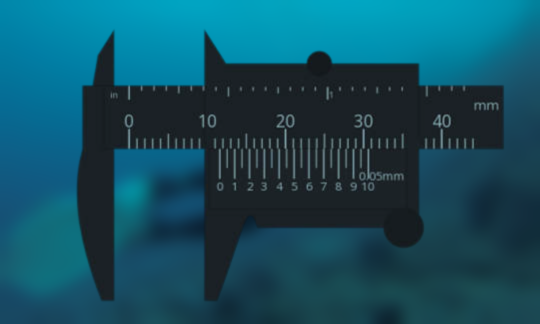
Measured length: 11.6 mm
